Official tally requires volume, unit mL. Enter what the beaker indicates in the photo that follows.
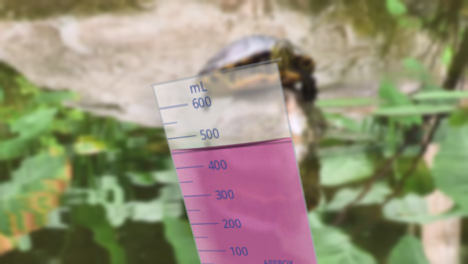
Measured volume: 450 mL
